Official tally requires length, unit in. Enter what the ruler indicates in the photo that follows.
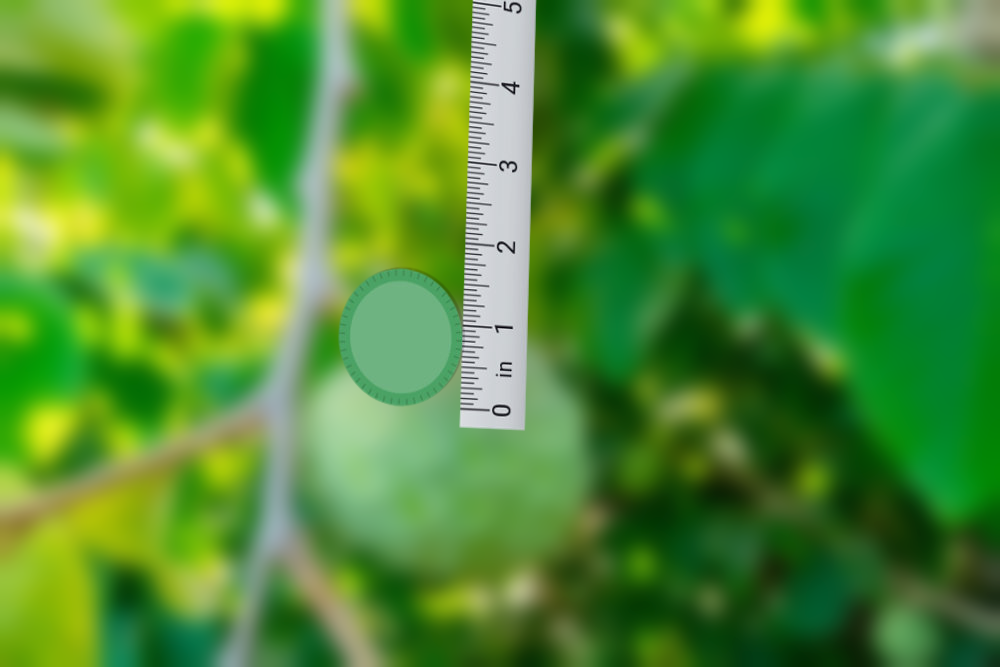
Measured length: 1.625 in
